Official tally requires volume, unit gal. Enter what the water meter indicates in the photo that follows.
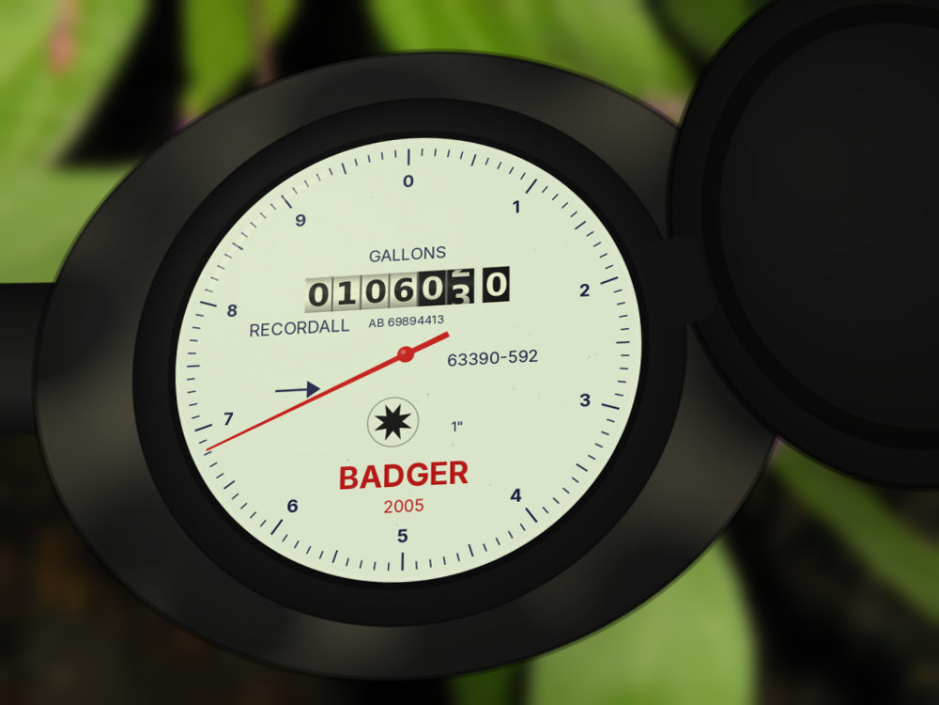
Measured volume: 106026.8 gal
